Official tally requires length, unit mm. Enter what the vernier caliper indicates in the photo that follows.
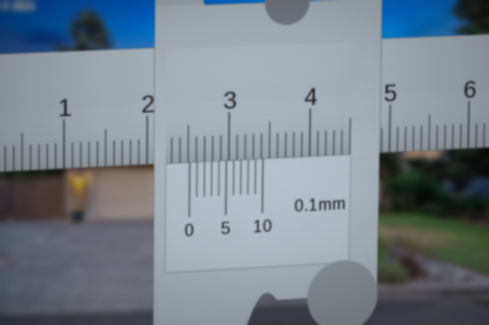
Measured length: 25.2 mm
